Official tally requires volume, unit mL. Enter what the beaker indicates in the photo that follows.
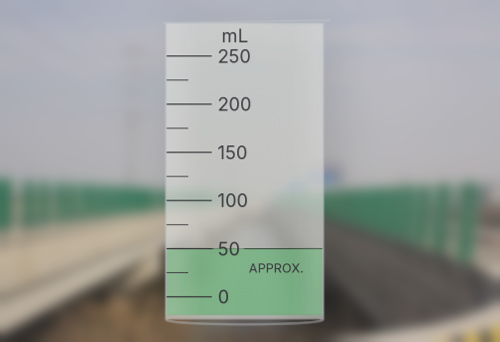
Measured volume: 50 mL
